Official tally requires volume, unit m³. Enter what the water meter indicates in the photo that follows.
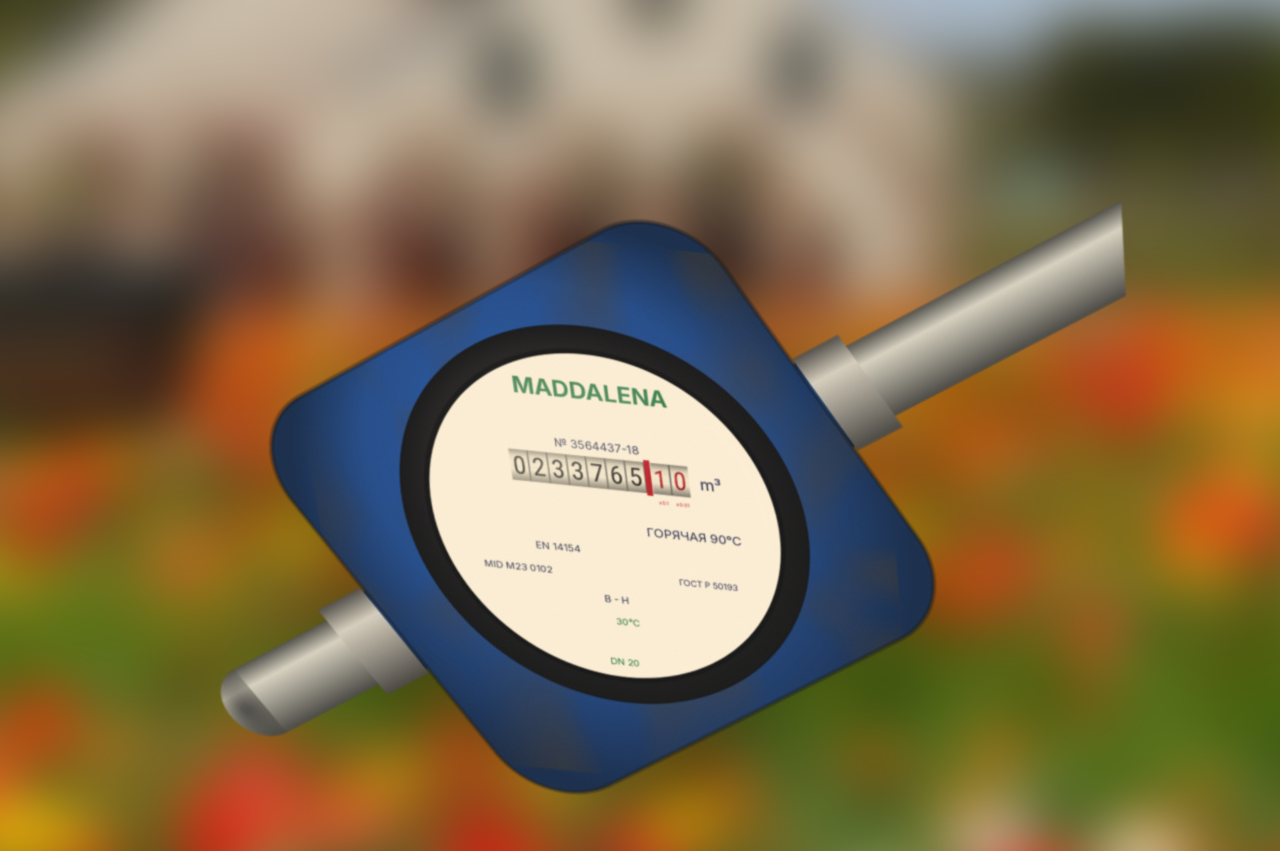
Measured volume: 233765.10 m³
